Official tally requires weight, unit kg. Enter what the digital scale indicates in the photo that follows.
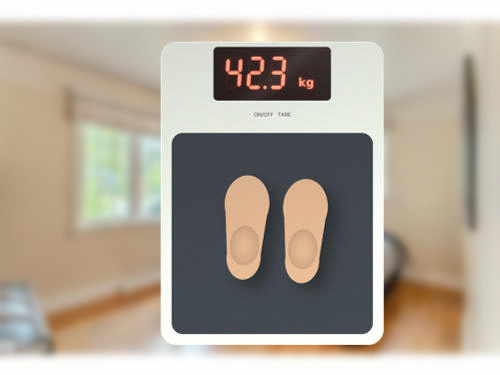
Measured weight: 42.3 kg
